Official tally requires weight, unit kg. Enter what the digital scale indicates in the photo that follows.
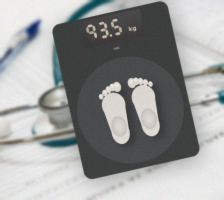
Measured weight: 93.5 kg
